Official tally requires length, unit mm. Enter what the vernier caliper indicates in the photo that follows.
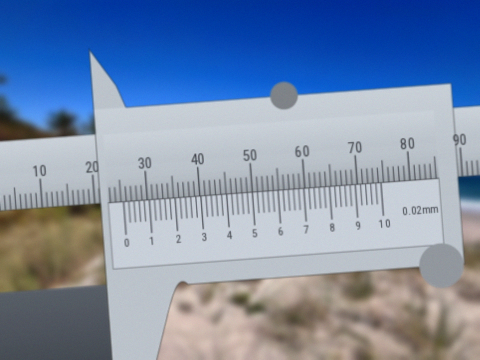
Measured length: 25.5 mm
